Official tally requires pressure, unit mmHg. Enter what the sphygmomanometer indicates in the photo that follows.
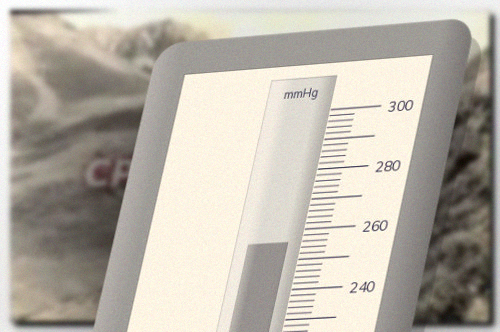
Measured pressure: 256 mmHg
